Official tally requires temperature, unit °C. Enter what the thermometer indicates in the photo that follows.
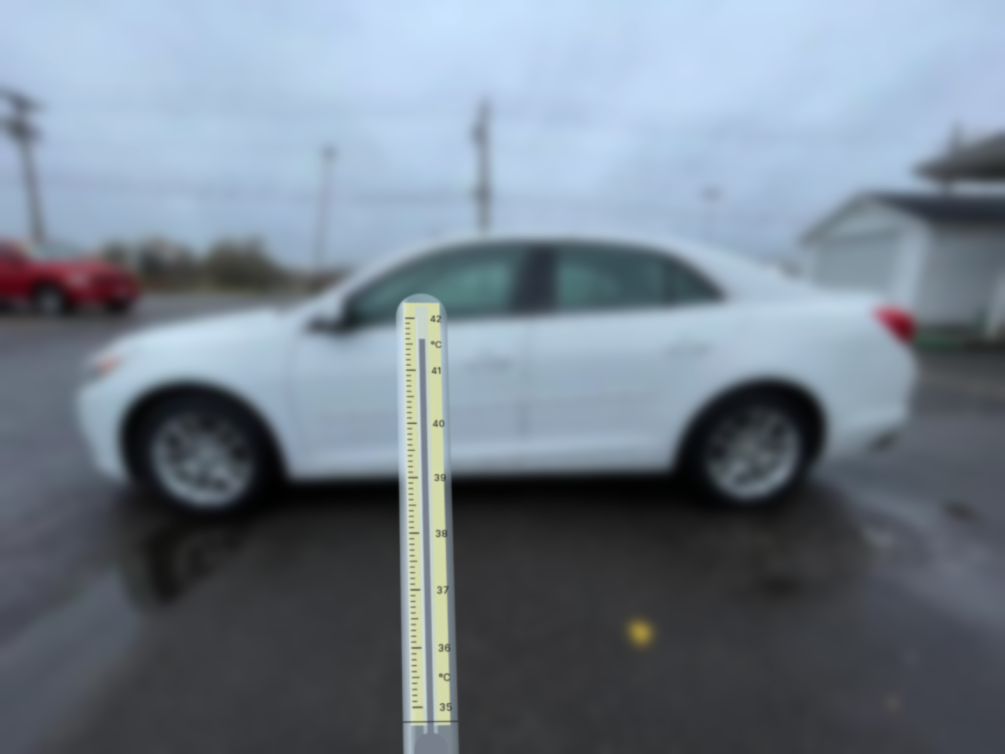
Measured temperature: 41.6 °C
